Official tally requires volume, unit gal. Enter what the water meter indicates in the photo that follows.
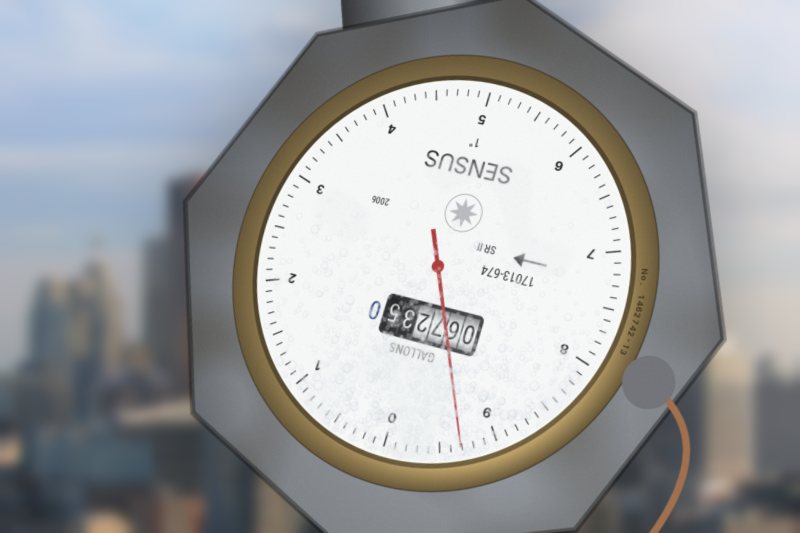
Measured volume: 672349.3 gal
